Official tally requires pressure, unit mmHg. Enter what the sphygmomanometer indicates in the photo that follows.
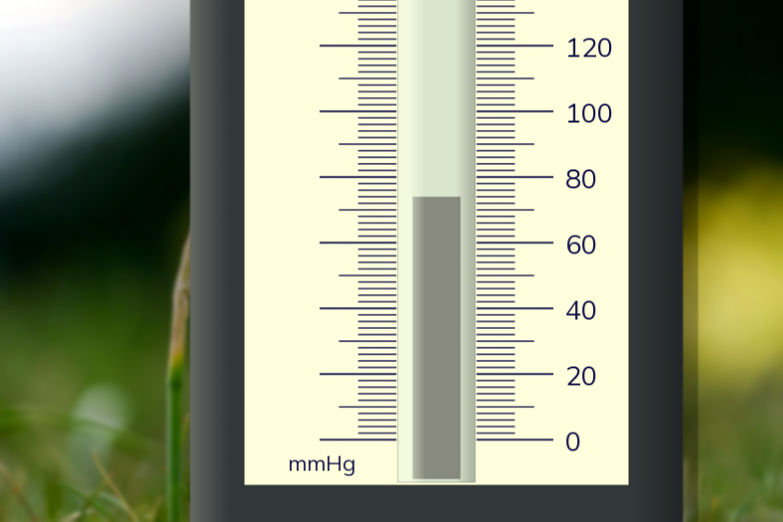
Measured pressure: 74 mmHg
